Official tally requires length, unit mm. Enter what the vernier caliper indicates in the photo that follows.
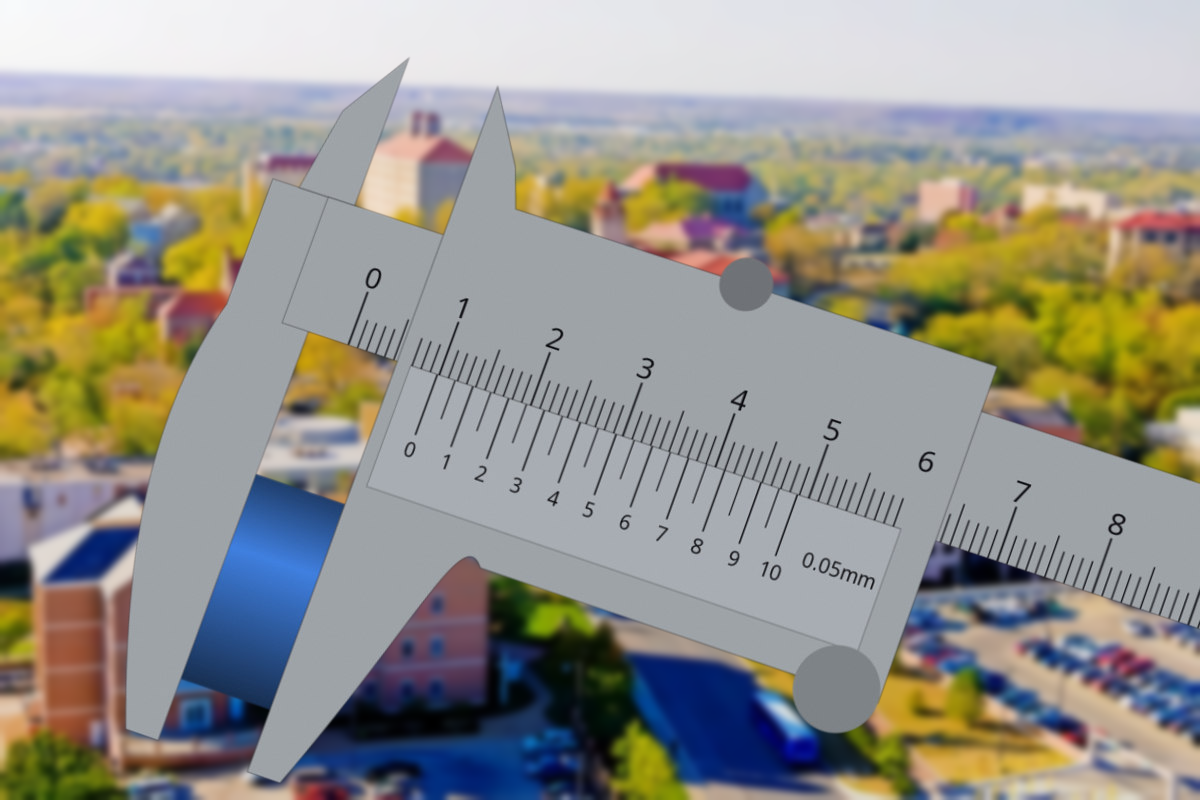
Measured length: 9.8 mm
